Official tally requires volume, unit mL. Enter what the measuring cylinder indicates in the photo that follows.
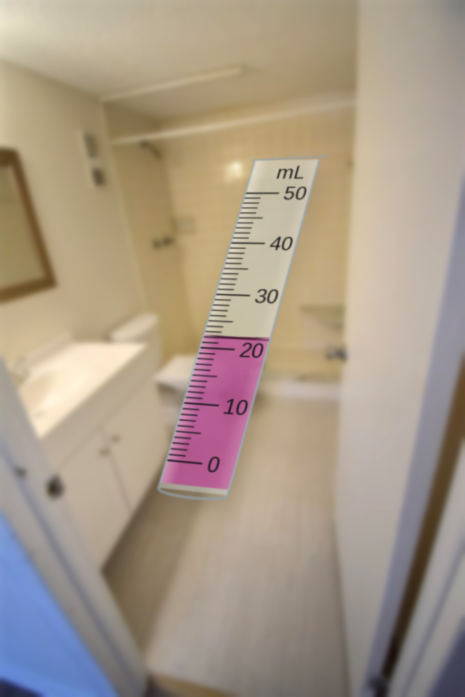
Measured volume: 22 mL
